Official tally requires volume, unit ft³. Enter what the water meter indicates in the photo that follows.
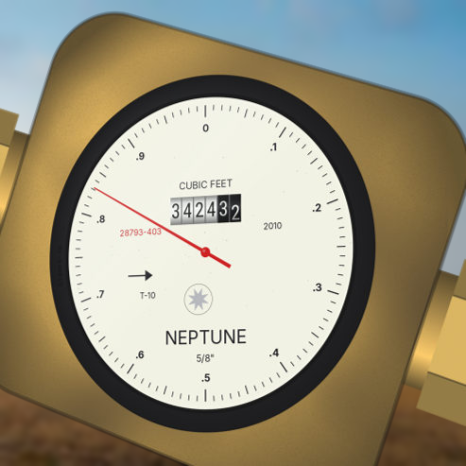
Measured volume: 342431.83 ft³
